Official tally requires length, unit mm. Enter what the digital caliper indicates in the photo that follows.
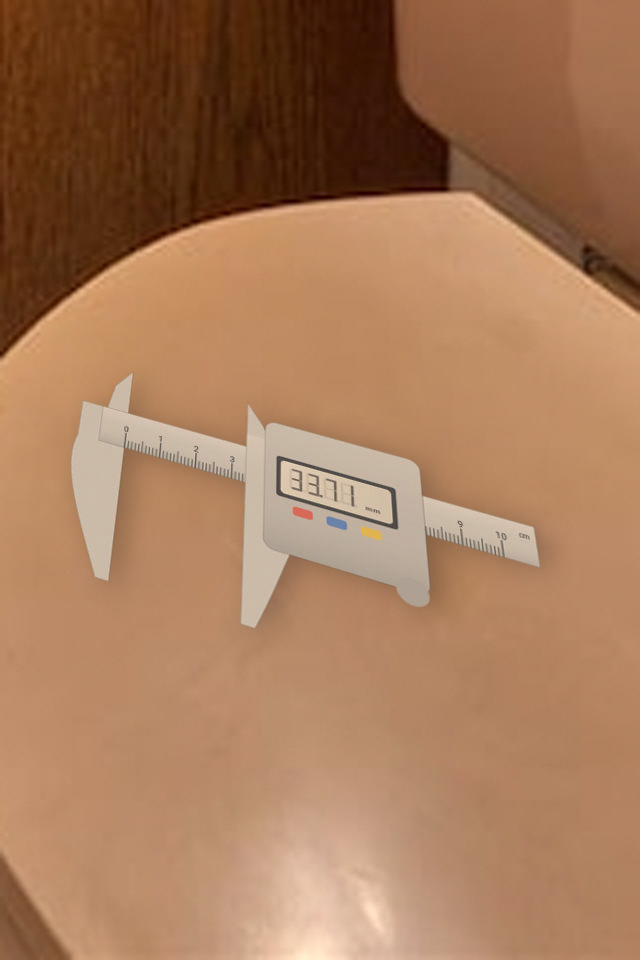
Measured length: 33.71 mm
